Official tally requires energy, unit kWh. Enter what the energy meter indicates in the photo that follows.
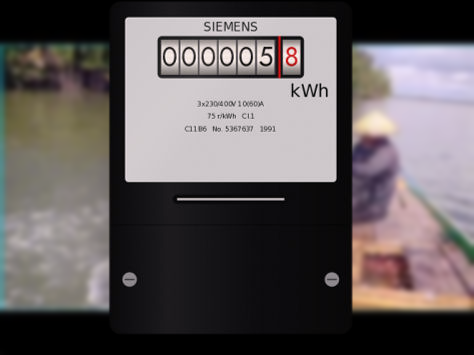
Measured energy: 5.8 kWh
